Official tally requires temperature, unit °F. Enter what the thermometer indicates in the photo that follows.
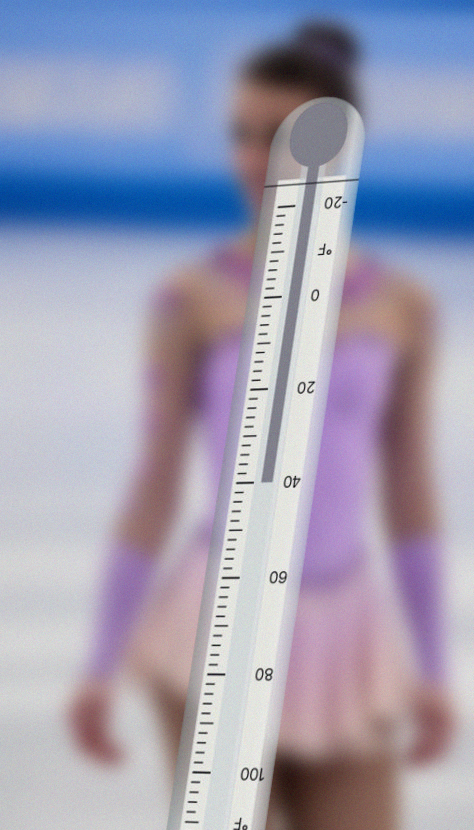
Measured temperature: 40 °F
